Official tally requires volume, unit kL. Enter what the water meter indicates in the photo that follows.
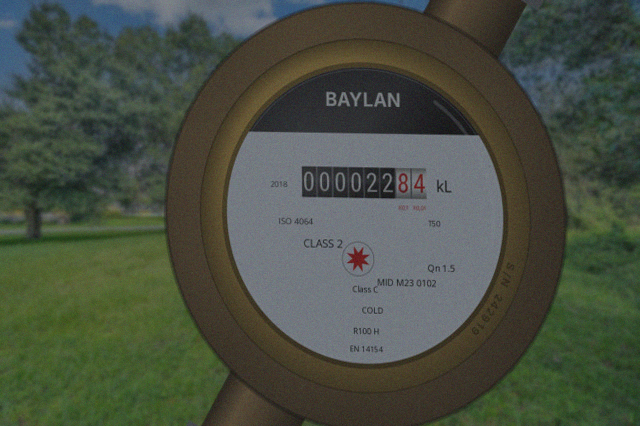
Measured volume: 22.84 kL
